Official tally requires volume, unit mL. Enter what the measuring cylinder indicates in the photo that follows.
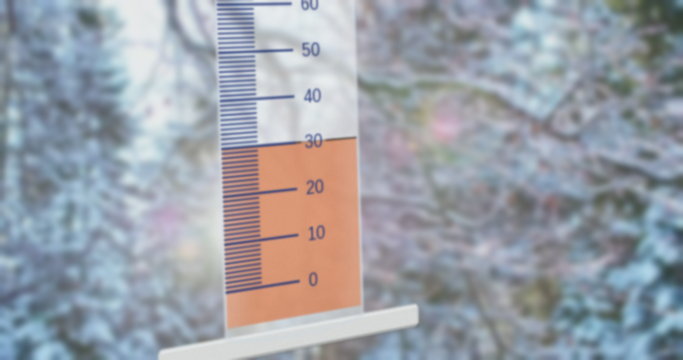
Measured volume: 30 mL
